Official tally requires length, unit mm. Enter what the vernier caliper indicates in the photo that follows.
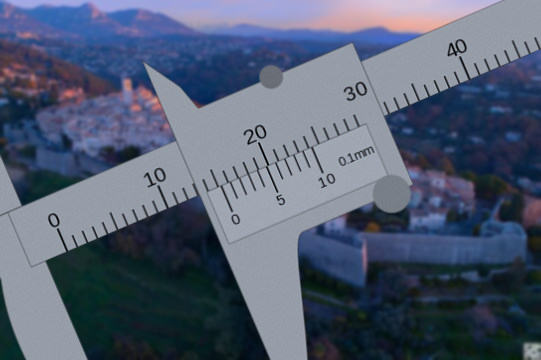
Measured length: 15.3 mm
